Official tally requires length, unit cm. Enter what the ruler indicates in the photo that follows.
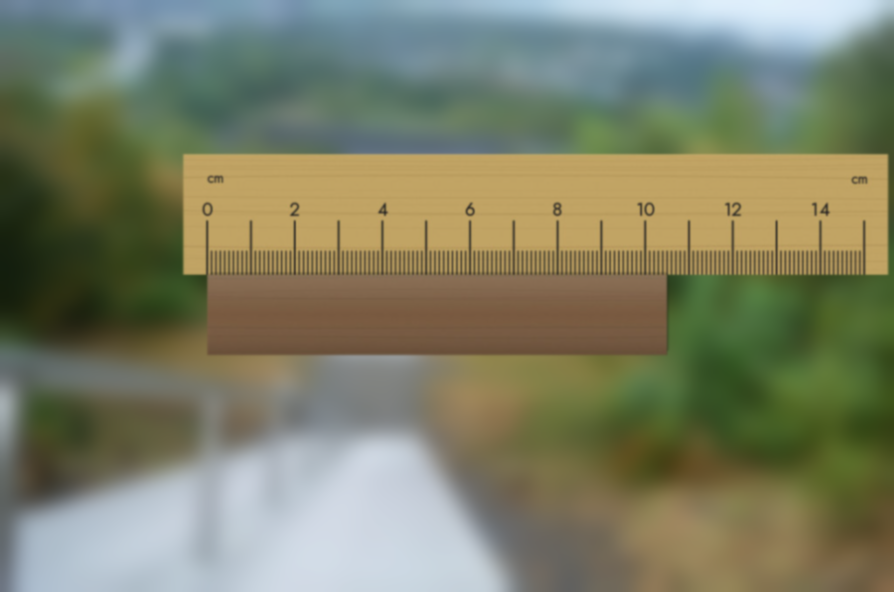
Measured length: 10.5 cm
